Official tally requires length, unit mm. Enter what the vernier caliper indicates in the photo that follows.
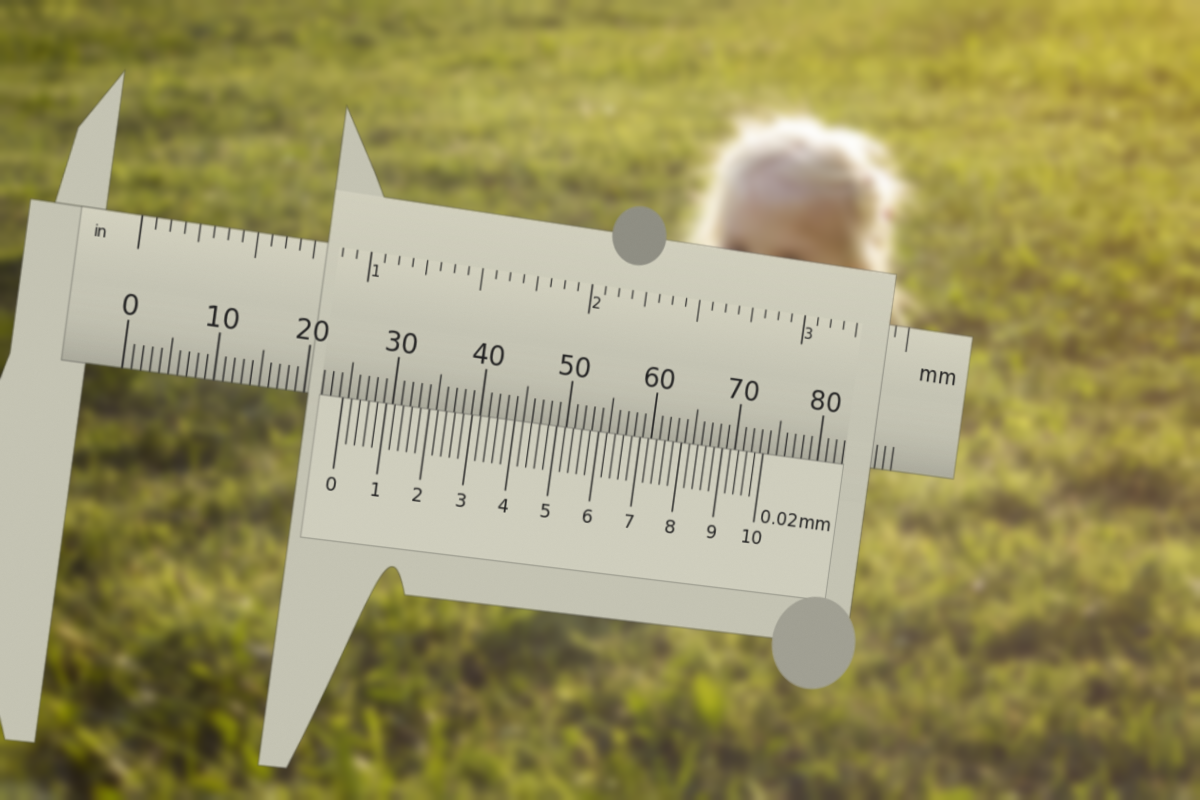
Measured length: 24.4 mm
